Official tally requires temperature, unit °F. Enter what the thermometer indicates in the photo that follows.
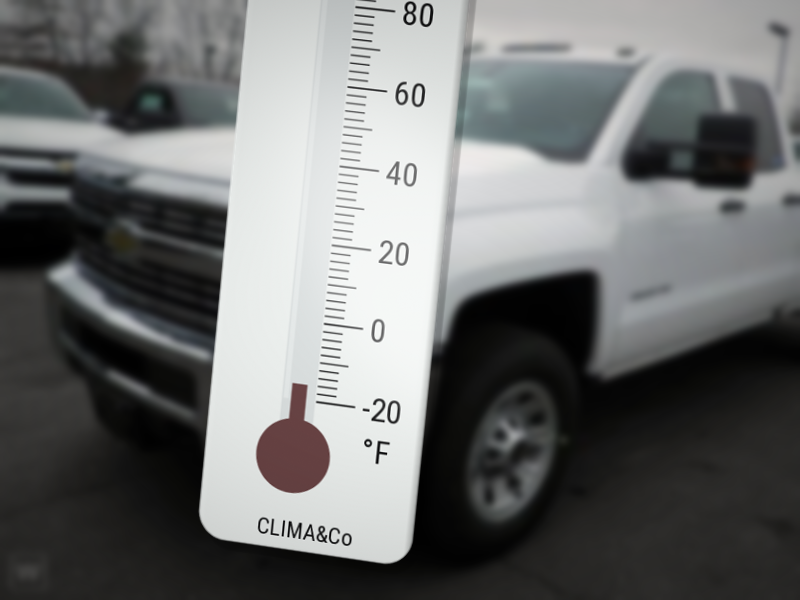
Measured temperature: -16 °F
